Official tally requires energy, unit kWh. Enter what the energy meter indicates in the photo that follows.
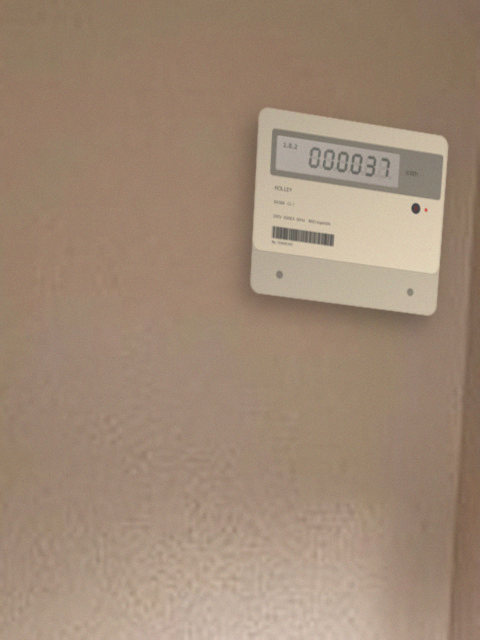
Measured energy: 37 kWh
